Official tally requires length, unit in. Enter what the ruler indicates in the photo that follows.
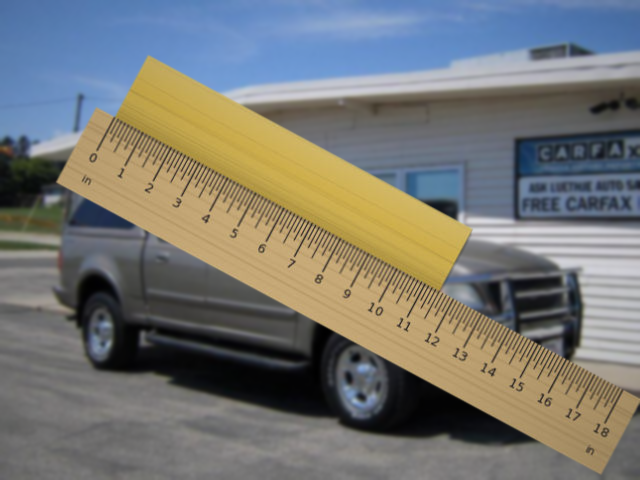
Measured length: 11.5 in
